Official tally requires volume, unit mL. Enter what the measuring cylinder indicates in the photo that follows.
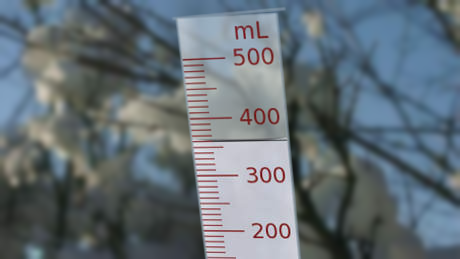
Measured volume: 360 mL
